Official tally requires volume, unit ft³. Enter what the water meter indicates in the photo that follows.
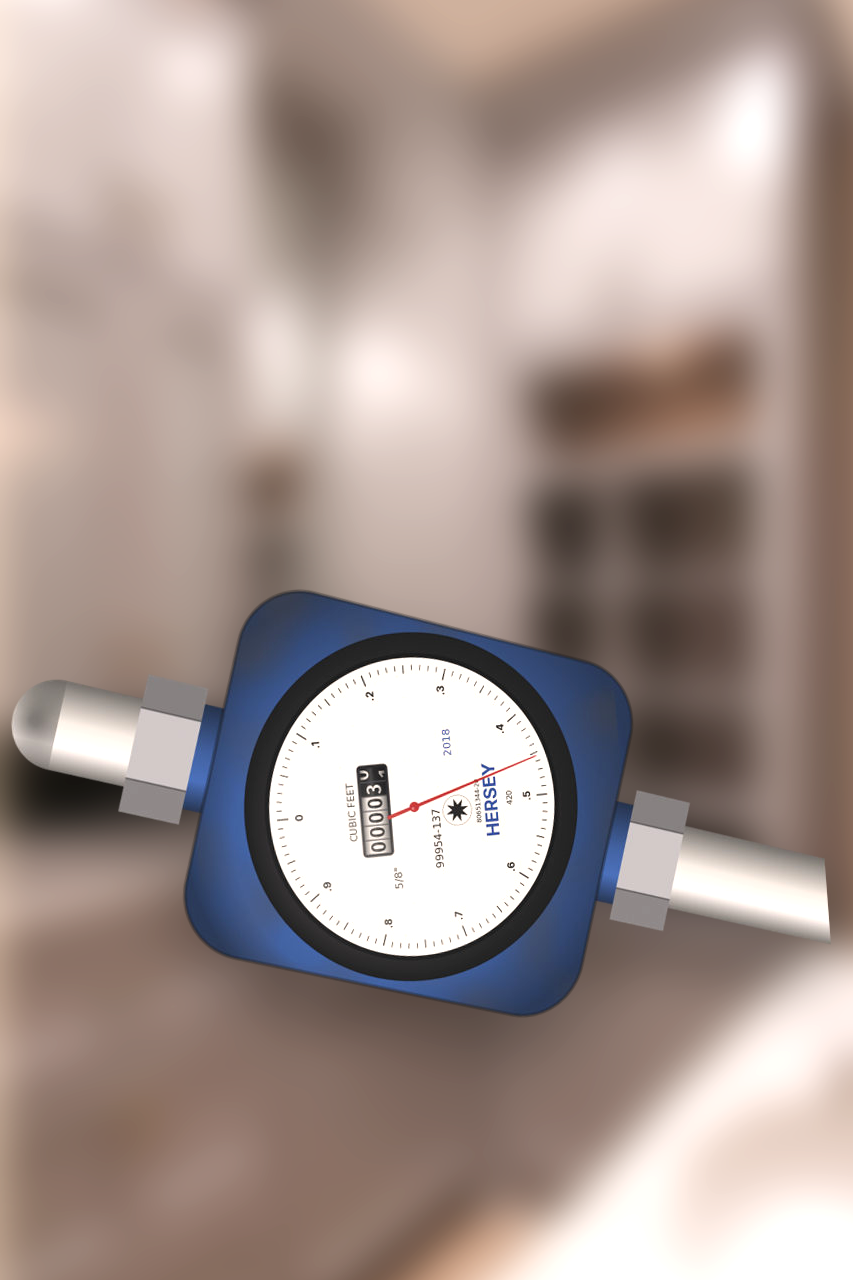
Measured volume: 30.45 ft³
